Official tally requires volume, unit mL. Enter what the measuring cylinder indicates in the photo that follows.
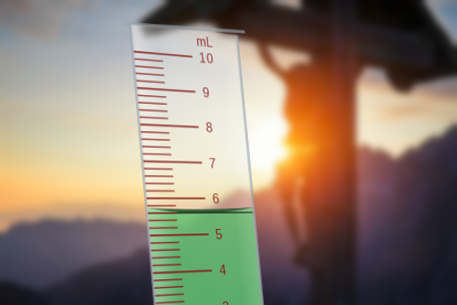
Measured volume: 5.6 mL
